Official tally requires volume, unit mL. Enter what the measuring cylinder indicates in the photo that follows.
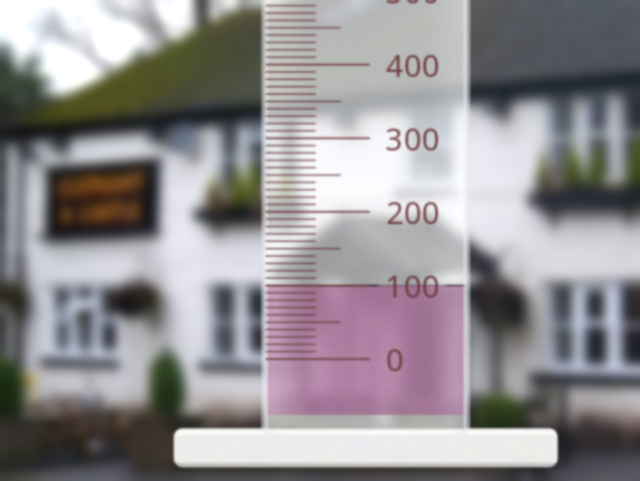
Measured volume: 100 mL
